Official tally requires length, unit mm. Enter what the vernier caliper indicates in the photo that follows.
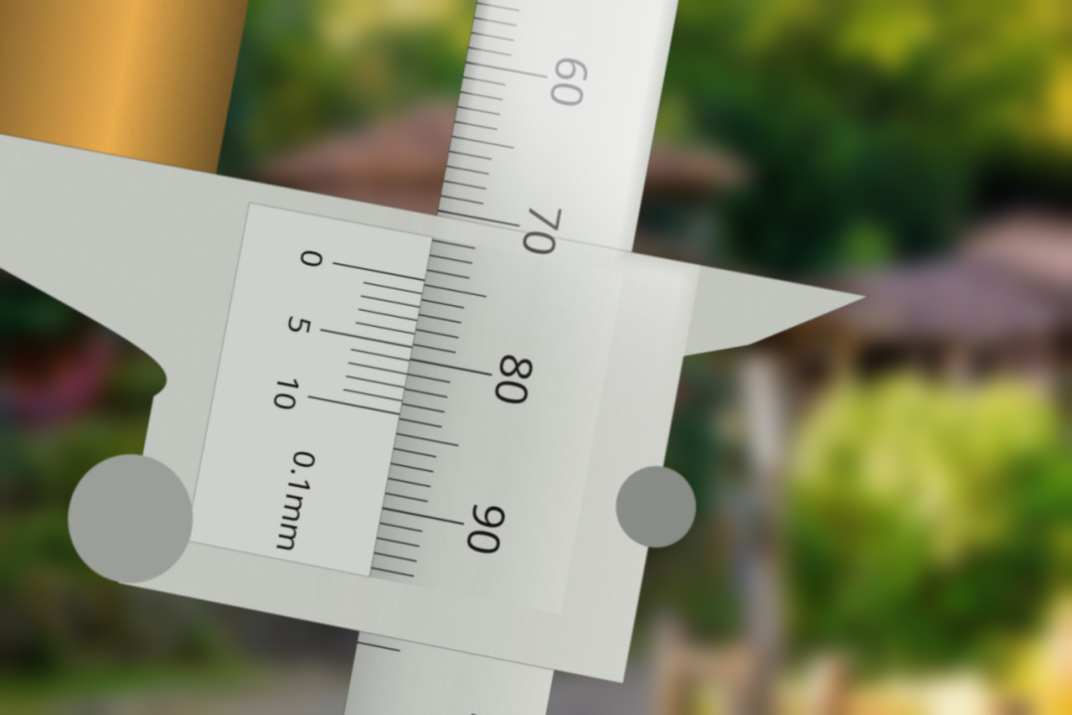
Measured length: 74.7 mm
